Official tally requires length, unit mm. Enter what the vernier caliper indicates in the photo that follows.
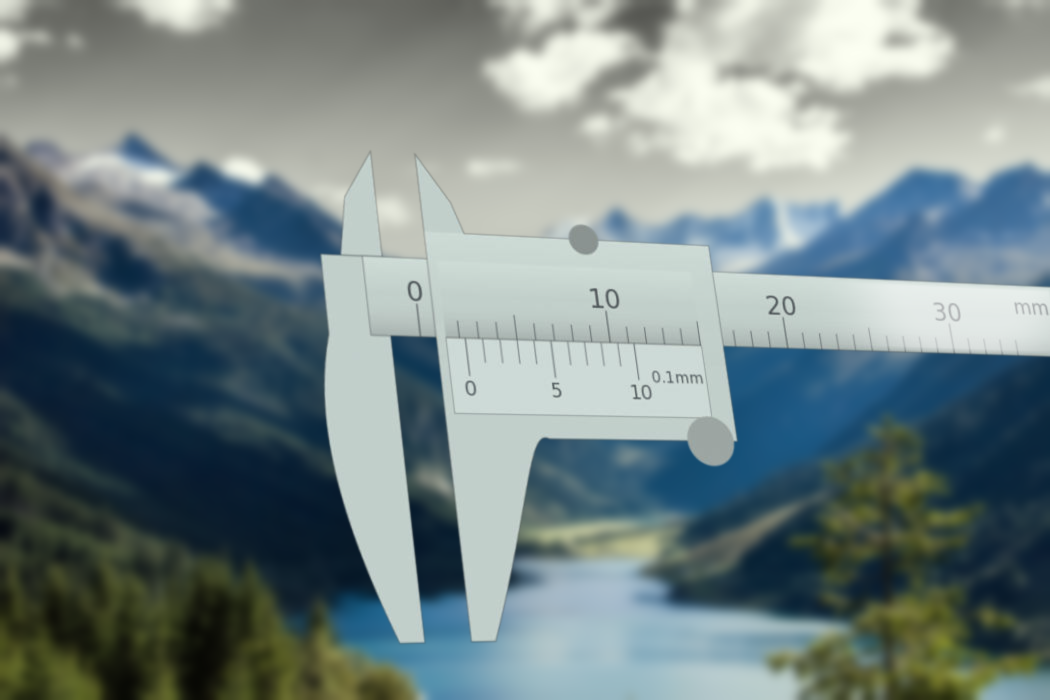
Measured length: 2.3 mm
